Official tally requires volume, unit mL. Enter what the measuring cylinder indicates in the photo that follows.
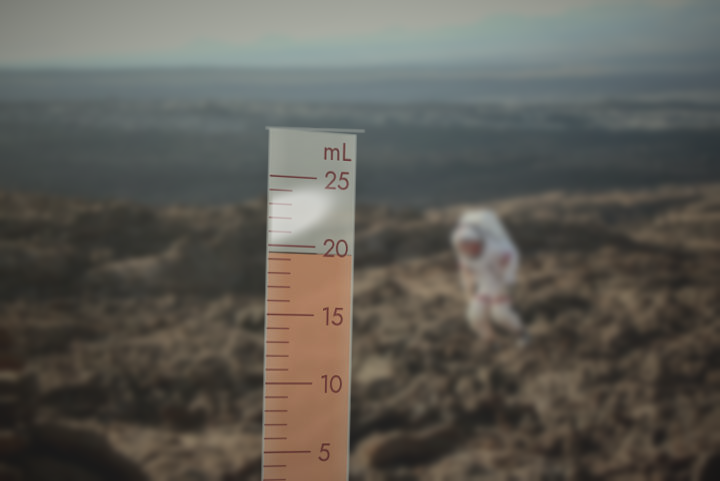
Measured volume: 19.5 mL
